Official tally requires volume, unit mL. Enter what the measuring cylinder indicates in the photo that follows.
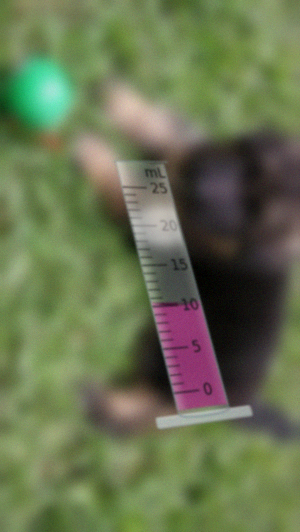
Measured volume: 10 mL
